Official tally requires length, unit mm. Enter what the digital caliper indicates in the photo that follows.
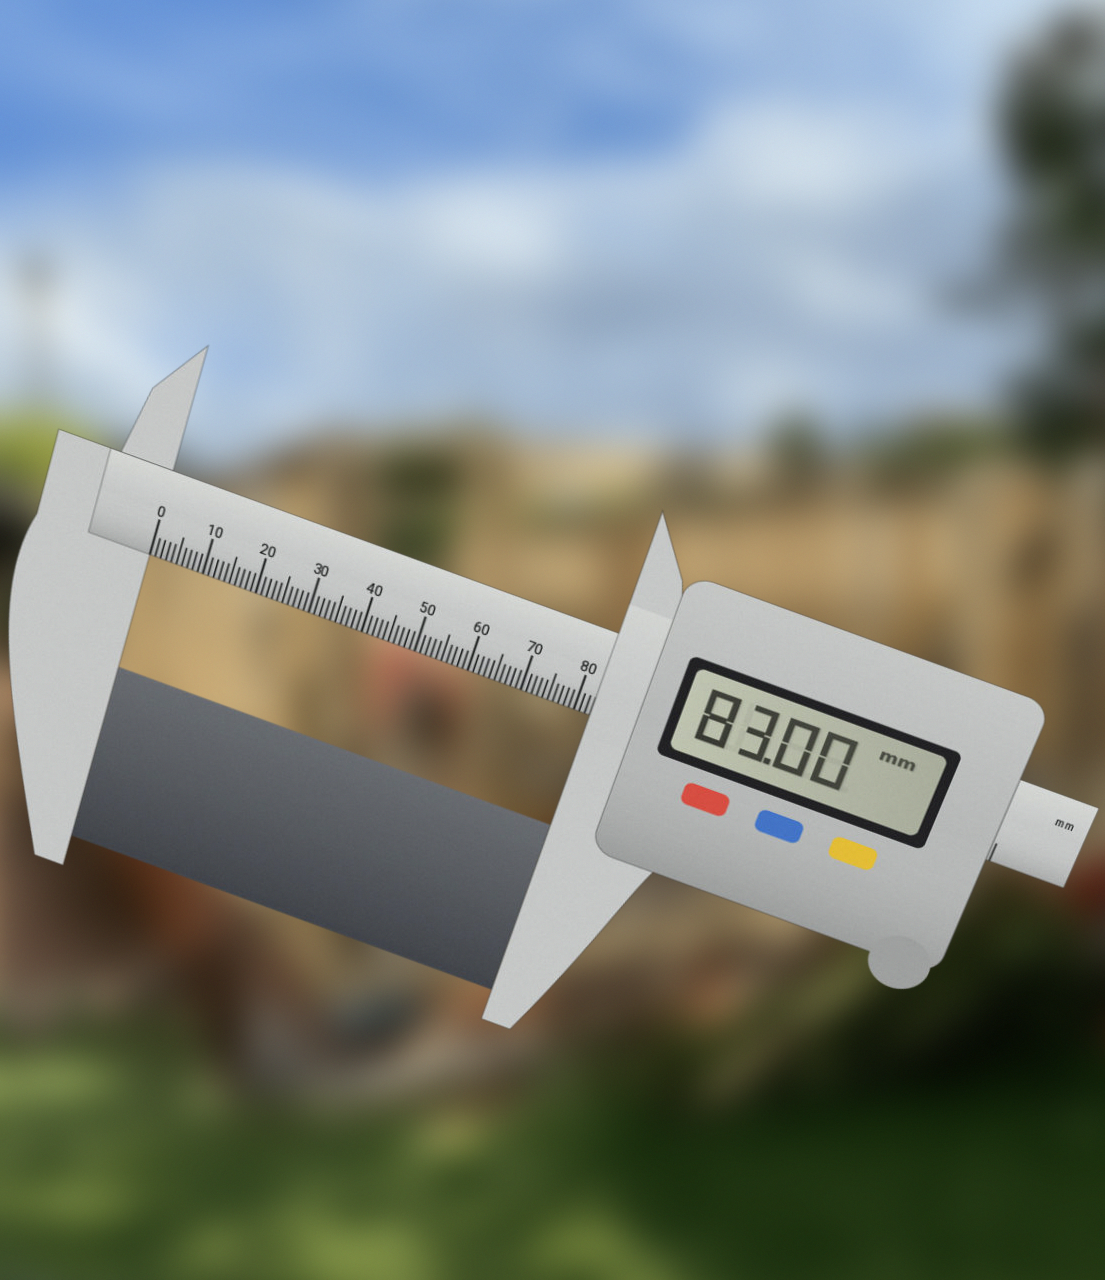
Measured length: 83.00 mm
